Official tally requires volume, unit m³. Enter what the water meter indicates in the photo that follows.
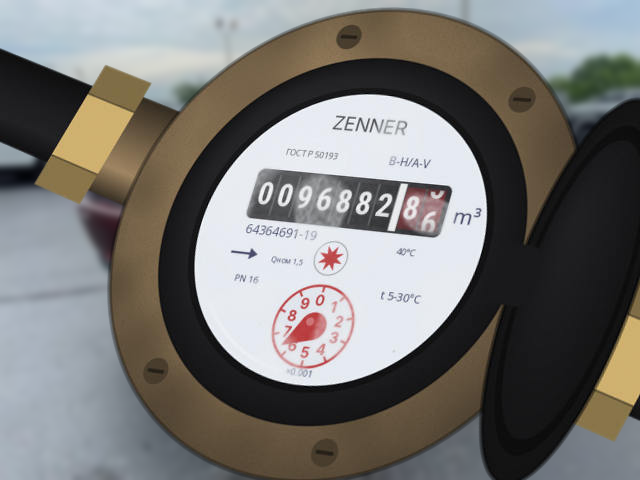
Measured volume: 96882.856 m³
